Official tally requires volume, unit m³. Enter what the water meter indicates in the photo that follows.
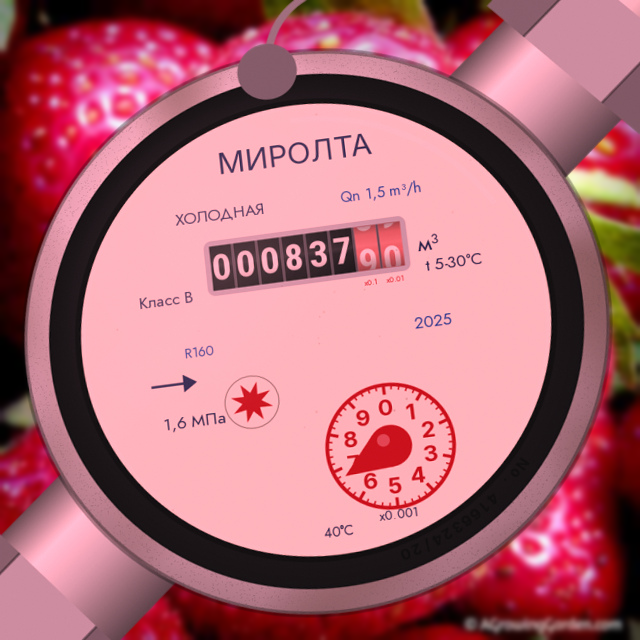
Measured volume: 837.896 m³
